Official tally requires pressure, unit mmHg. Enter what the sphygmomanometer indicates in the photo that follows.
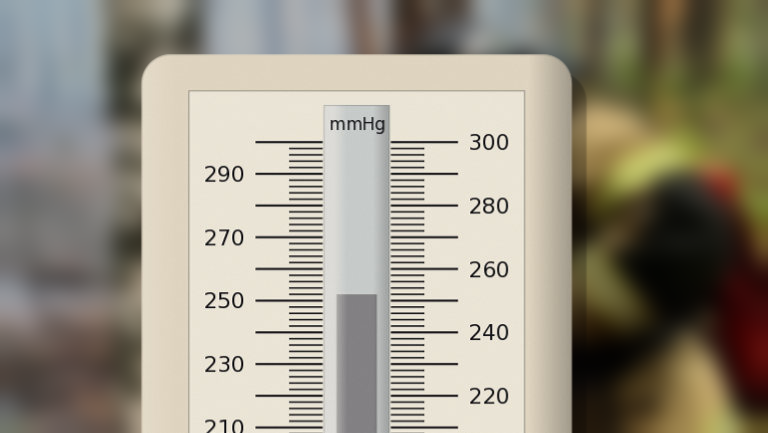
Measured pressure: 252 mmHg
